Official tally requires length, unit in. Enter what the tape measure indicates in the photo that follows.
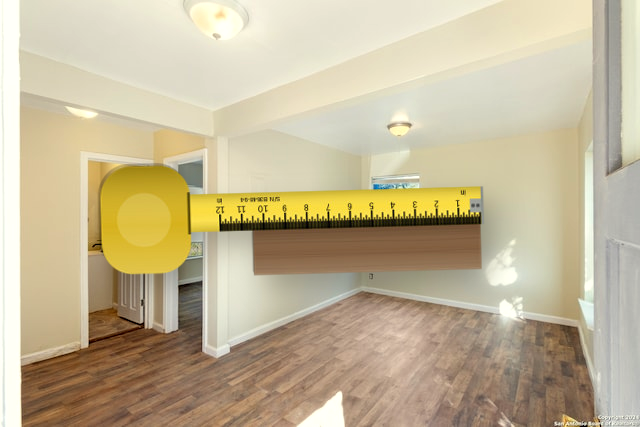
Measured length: 10.5 in
